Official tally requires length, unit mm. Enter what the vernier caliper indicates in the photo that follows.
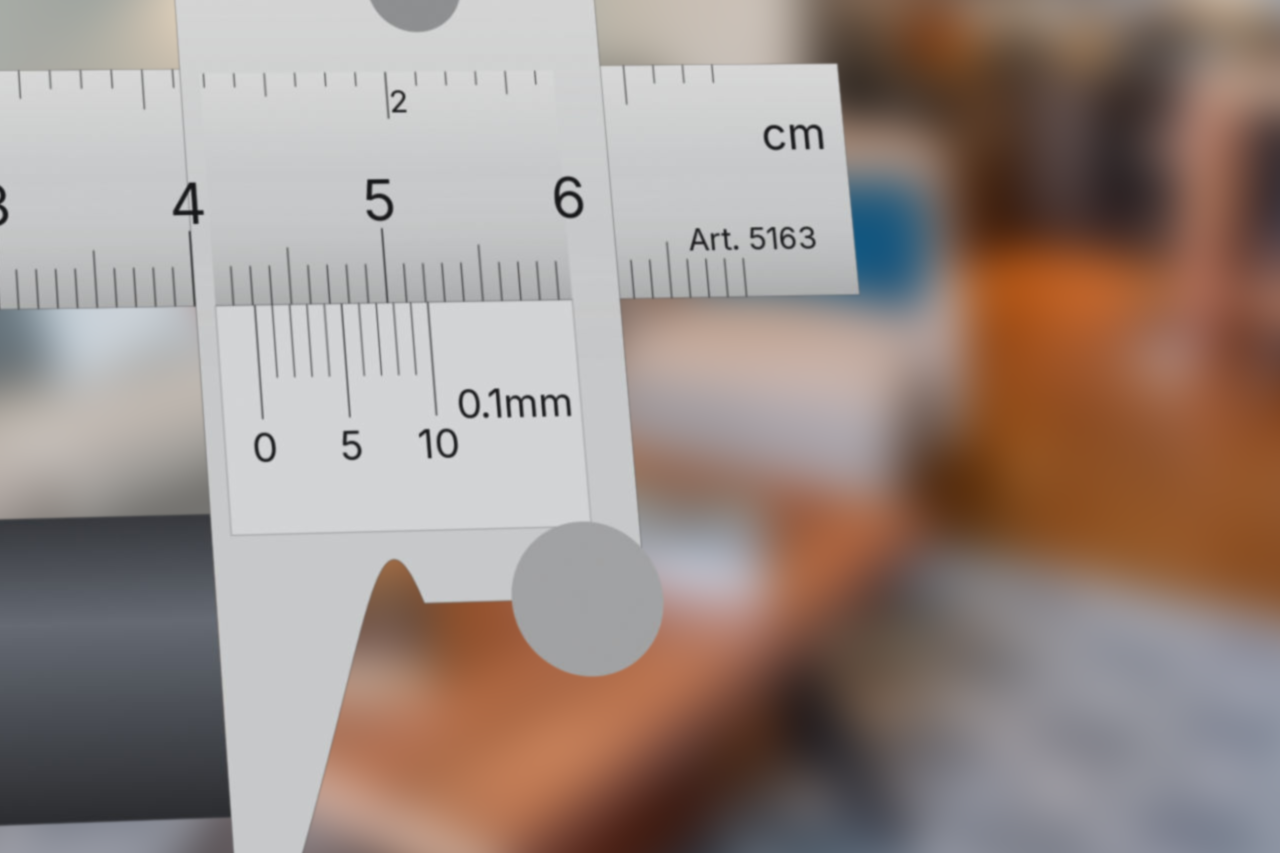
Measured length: 43.1 mm
